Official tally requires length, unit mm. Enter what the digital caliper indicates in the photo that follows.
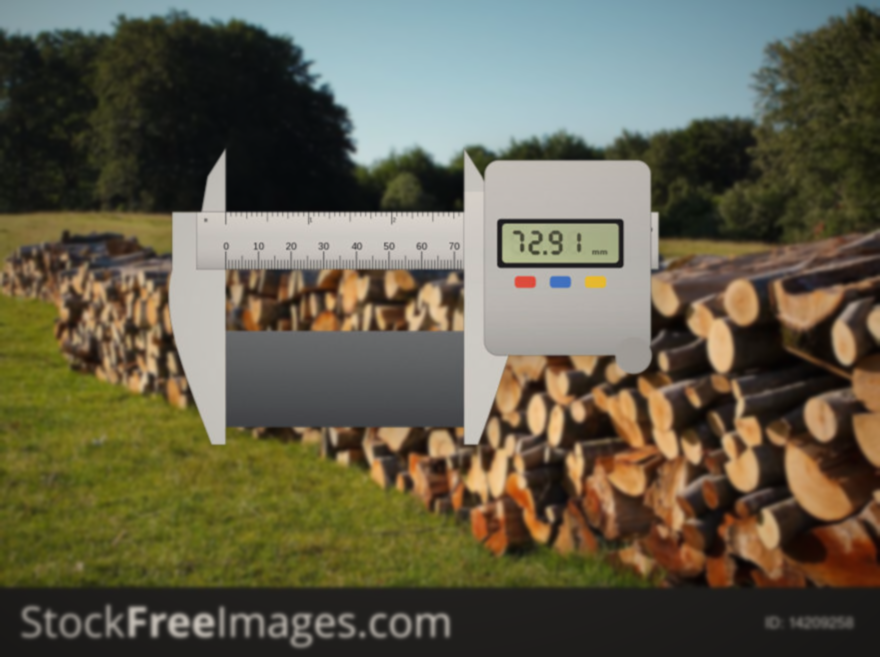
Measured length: 72.91 mm
